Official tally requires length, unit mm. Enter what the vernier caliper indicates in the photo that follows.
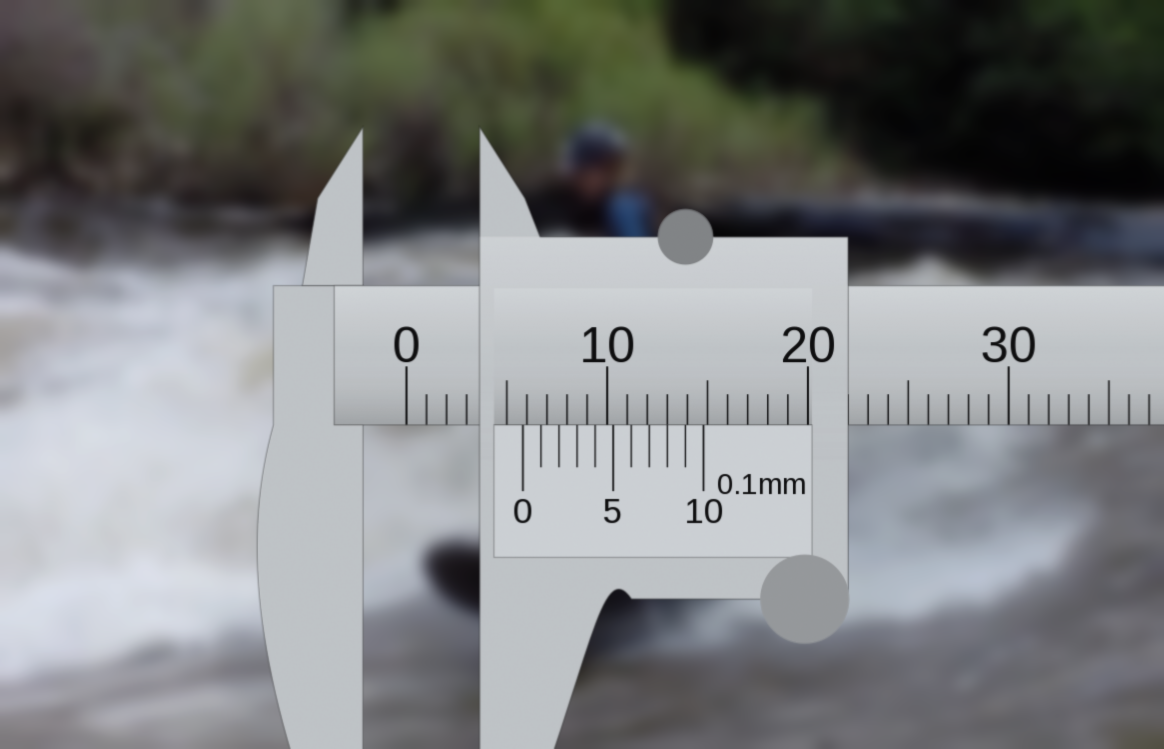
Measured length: 5.8 mm
